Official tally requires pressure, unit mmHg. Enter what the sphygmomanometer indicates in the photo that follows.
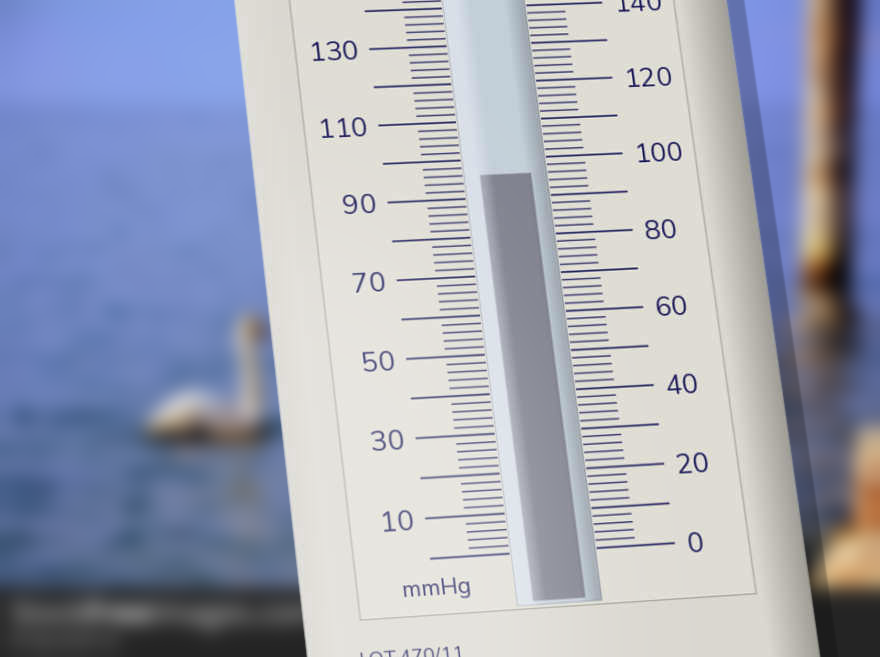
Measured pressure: 96 mmHg
